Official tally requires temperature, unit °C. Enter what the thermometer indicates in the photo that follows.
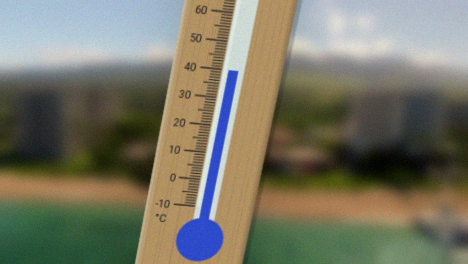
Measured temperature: 40 °C
